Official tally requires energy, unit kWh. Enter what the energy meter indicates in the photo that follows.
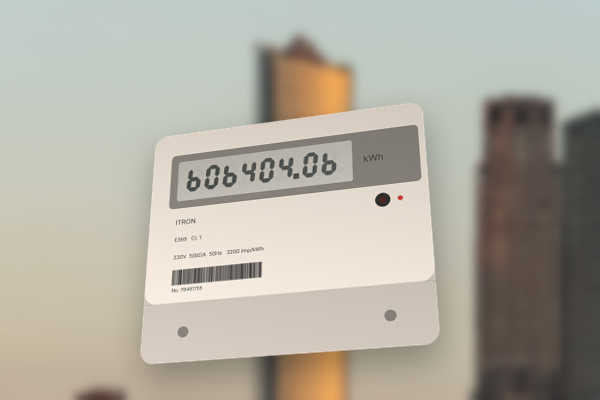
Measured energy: 606404.06 kWh
